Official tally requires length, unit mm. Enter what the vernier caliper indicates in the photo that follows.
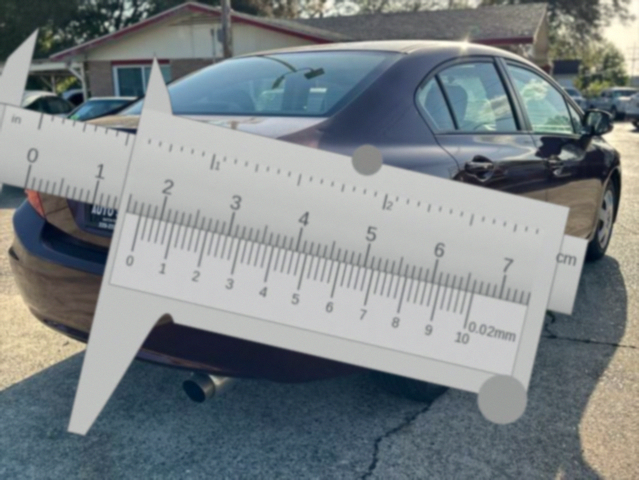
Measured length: 17.0 mm
